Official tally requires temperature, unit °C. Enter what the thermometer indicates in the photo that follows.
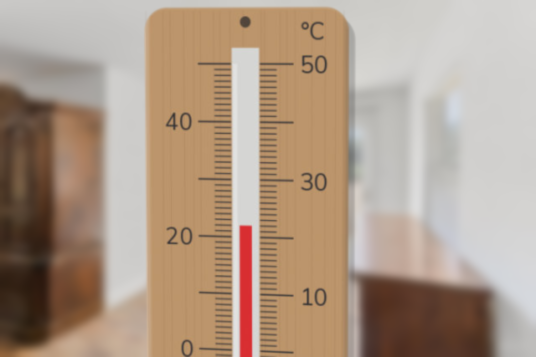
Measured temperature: 22 °C
